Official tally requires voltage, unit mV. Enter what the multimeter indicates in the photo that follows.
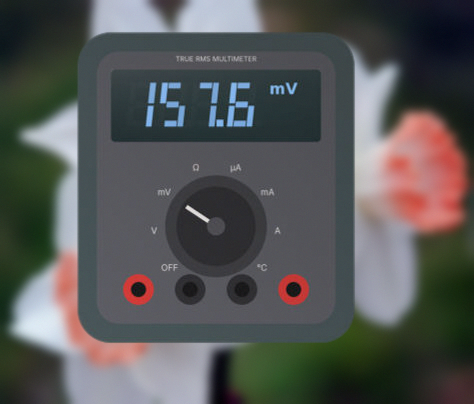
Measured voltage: 157.6 mV
